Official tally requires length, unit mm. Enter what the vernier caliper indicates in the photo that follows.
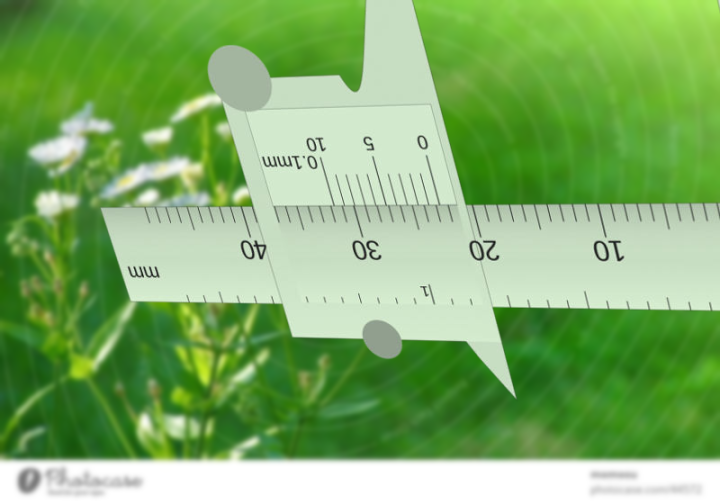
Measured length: 22.7 mm
